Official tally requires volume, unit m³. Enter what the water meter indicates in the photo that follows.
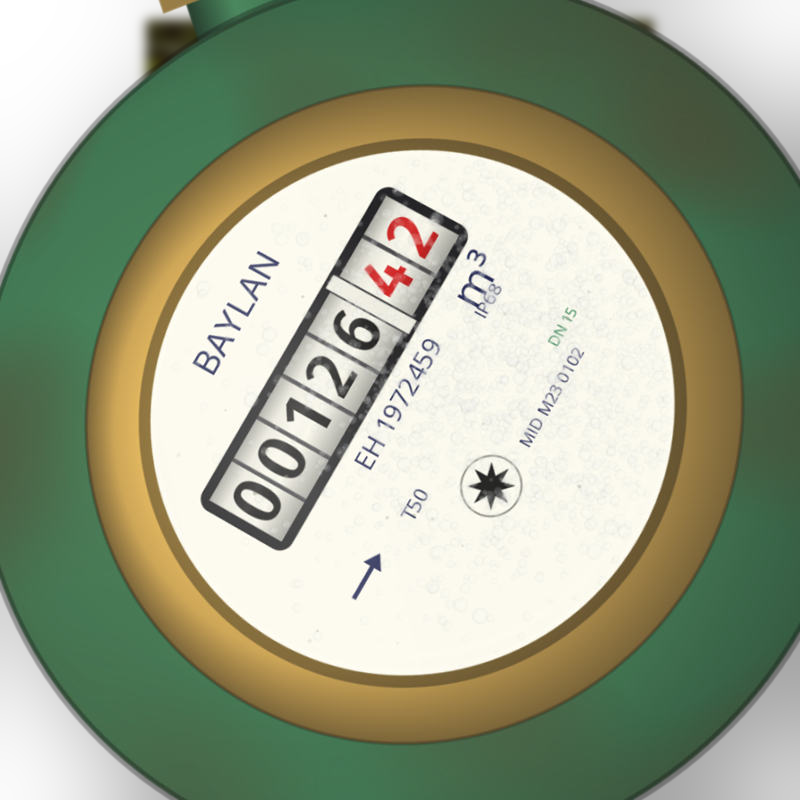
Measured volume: 126.42 m³
